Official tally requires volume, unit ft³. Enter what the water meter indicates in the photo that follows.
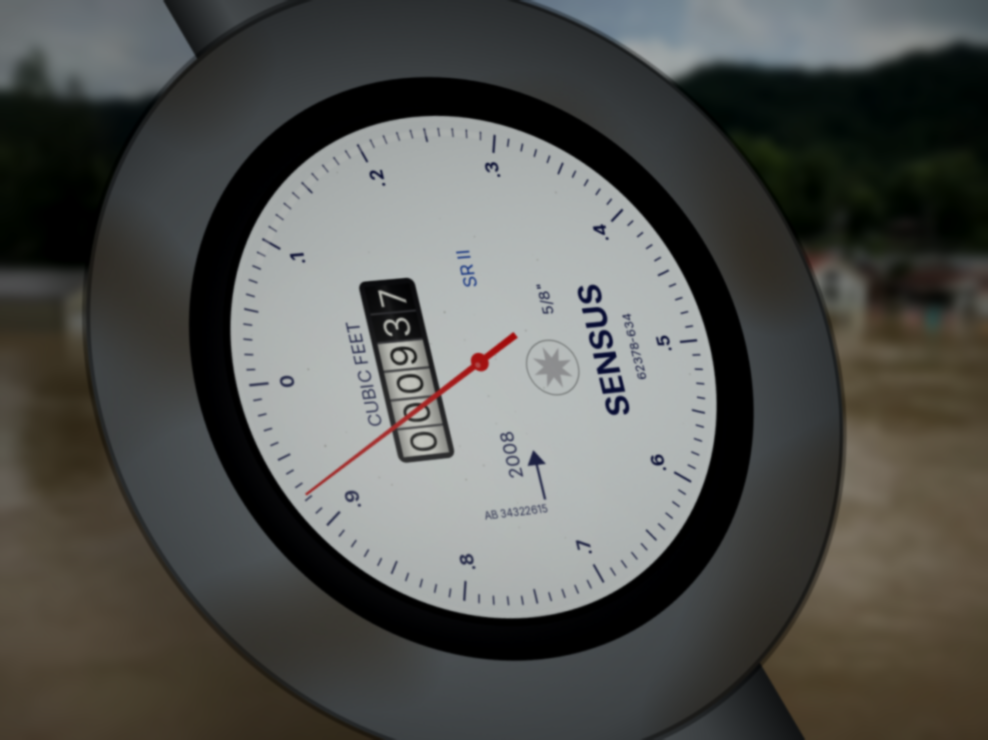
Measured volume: 936.92 ft³
